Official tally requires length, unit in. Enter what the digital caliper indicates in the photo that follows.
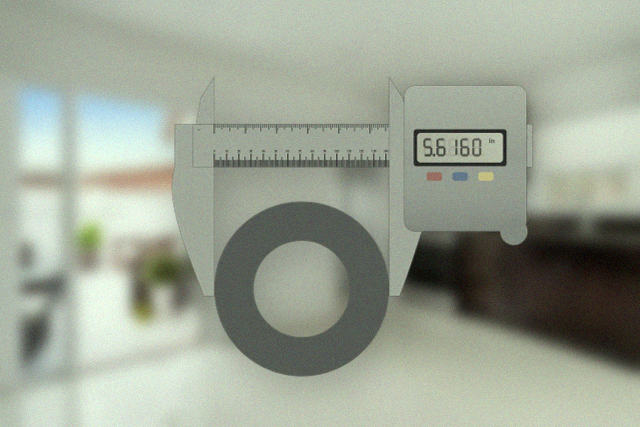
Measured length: 5.6160 in
